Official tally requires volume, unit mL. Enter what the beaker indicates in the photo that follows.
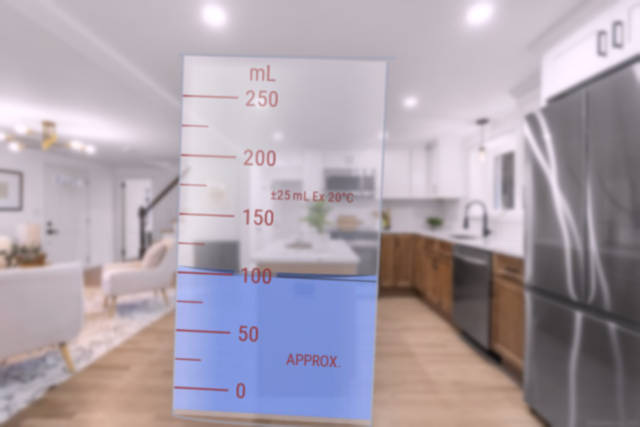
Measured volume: 100 mL
